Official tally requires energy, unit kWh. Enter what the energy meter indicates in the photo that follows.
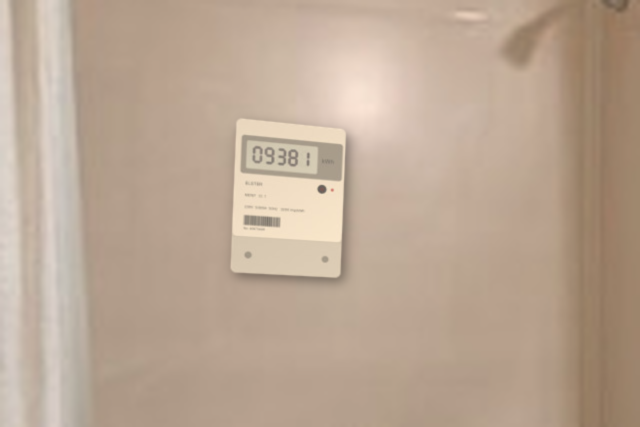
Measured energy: 9381 kWh
